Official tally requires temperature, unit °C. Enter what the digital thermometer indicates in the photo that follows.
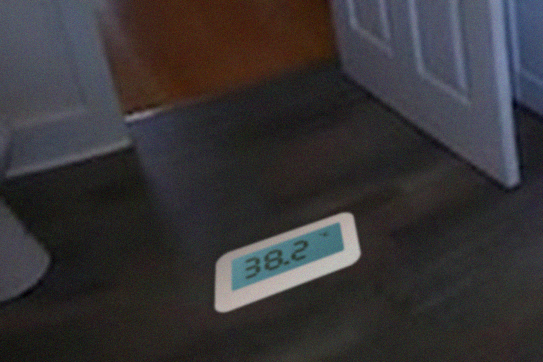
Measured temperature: 38.2 °C
